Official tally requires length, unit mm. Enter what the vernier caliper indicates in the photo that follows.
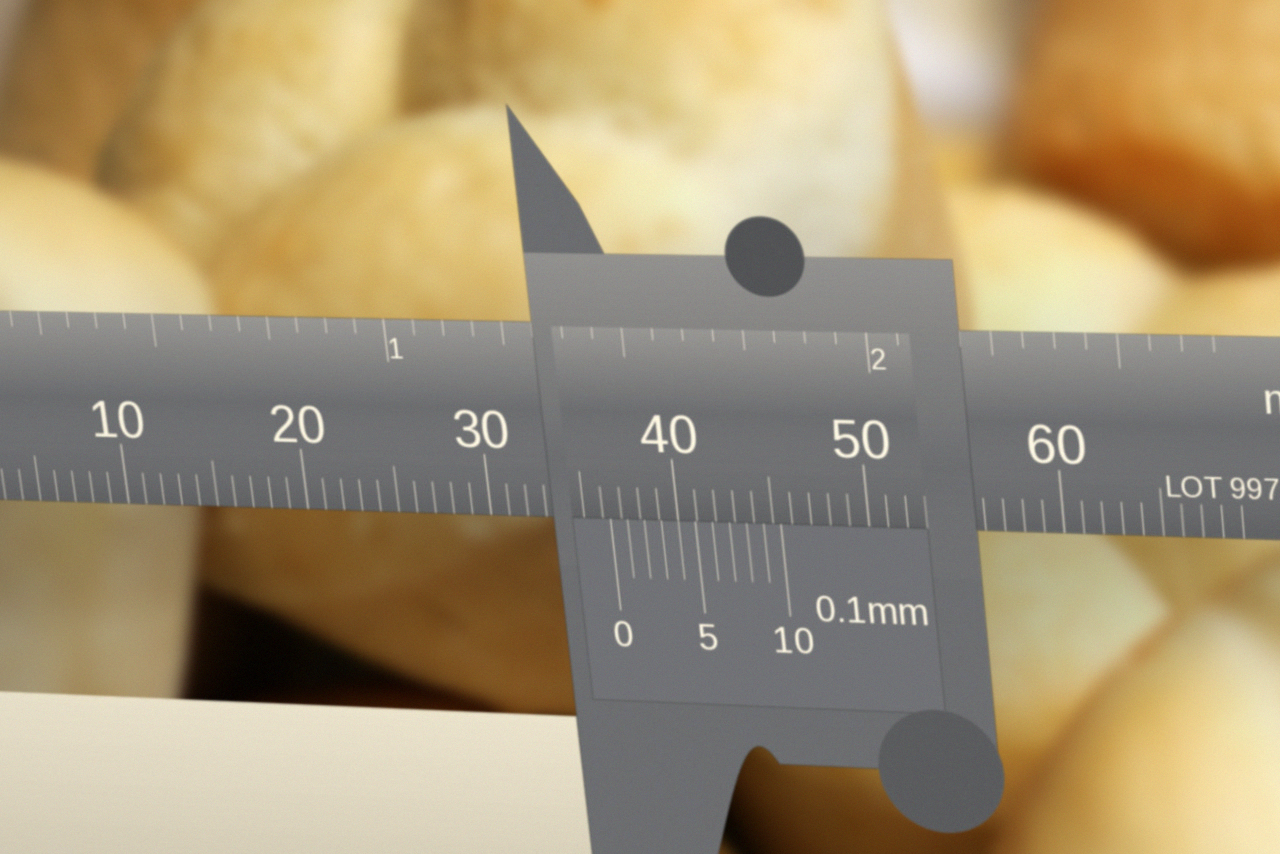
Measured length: 36.4 mm
